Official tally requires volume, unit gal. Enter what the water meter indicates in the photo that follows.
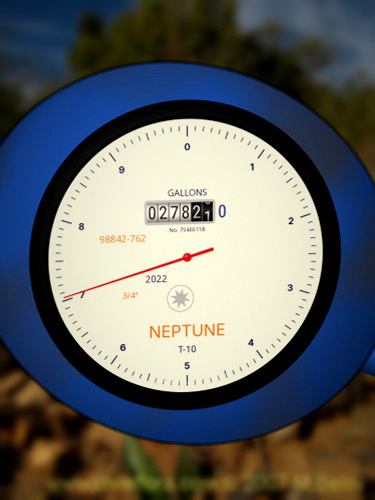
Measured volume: 278207.0 gal
